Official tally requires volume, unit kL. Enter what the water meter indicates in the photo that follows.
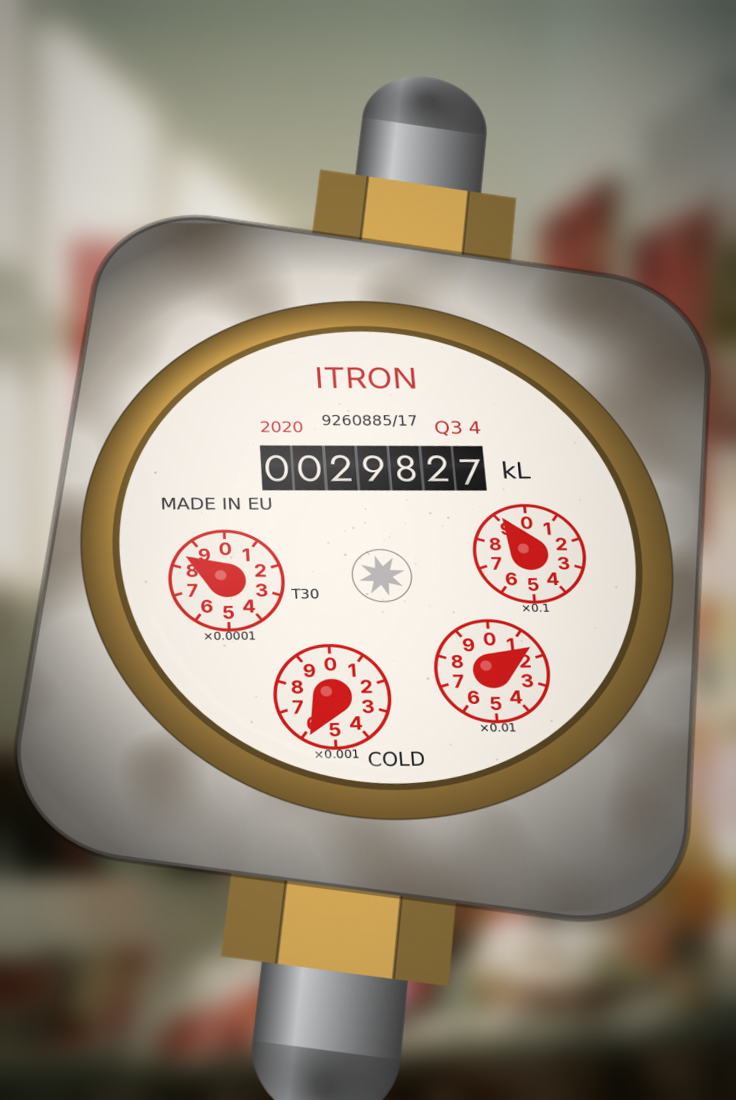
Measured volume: 29826.9158 kL
